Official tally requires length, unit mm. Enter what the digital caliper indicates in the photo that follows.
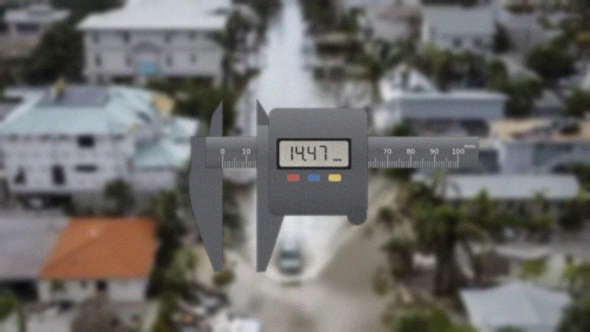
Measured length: 14.47 mm
